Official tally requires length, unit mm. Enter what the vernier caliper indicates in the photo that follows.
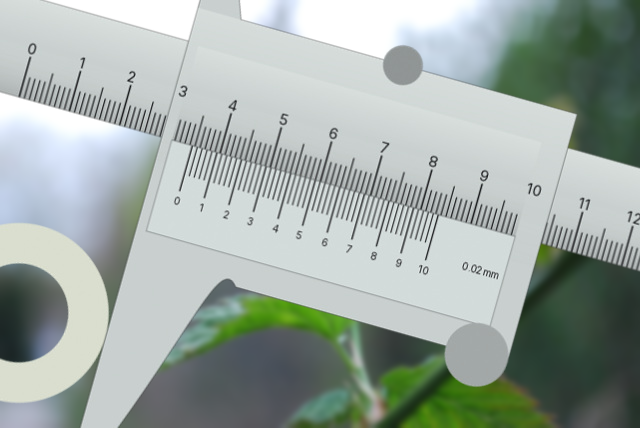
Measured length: 34.5 mm
